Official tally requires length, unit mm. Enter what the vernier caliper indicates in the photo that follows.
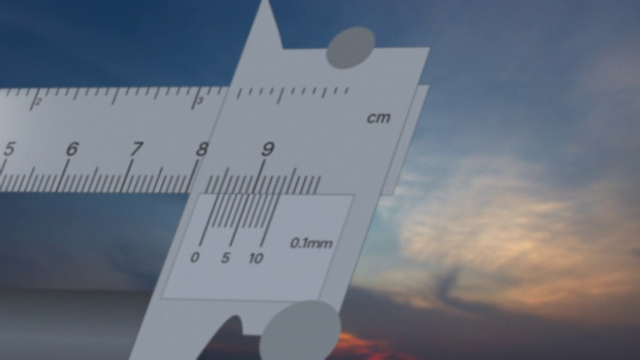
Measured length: 85.0 mm
